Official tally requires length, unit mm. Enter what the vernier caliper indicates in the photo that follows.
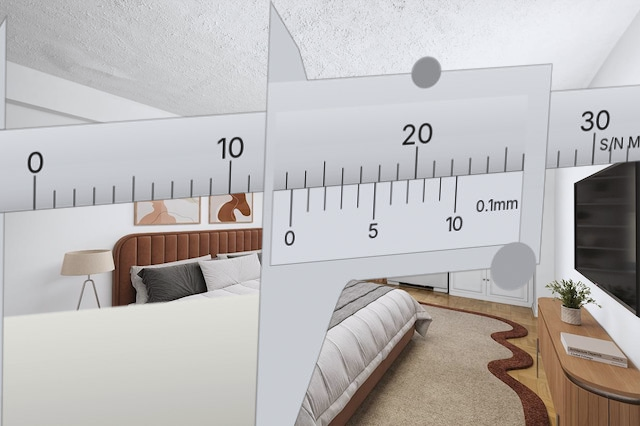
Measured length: 13.3 mm
